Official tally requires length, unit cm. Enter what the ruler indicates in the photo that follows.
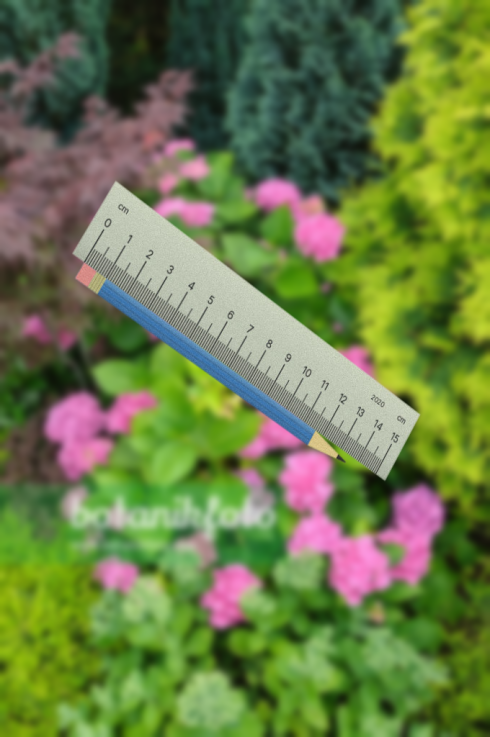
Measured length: 13.5 cm
